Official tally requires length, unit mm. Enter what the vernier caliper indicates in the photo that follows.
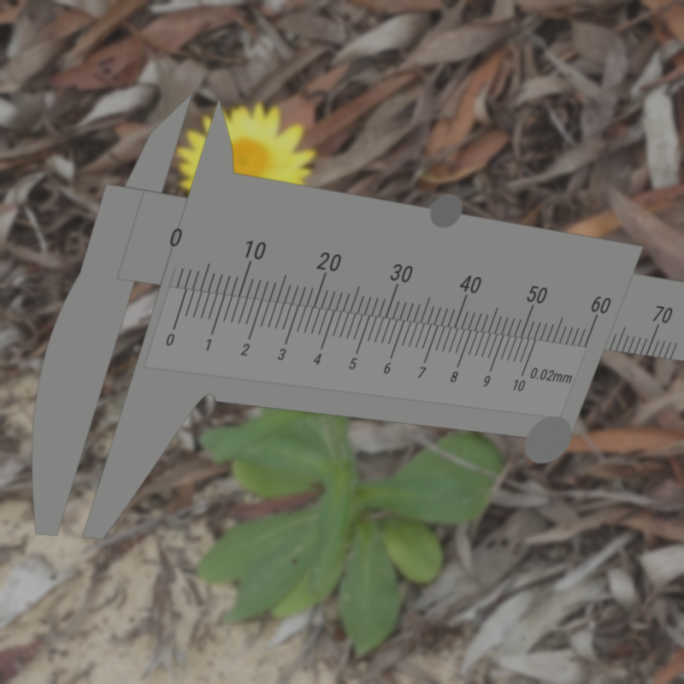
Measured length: 3.2 mm
